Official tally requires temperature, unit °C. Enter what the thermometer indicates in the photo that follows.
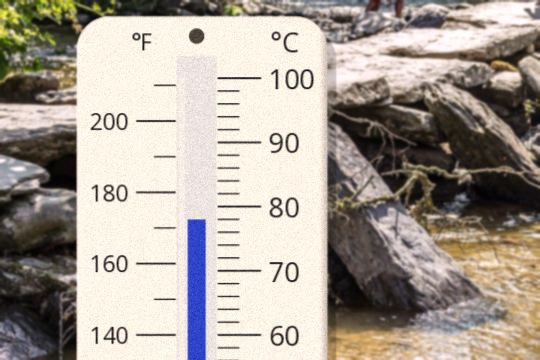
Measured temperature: 78 °C
